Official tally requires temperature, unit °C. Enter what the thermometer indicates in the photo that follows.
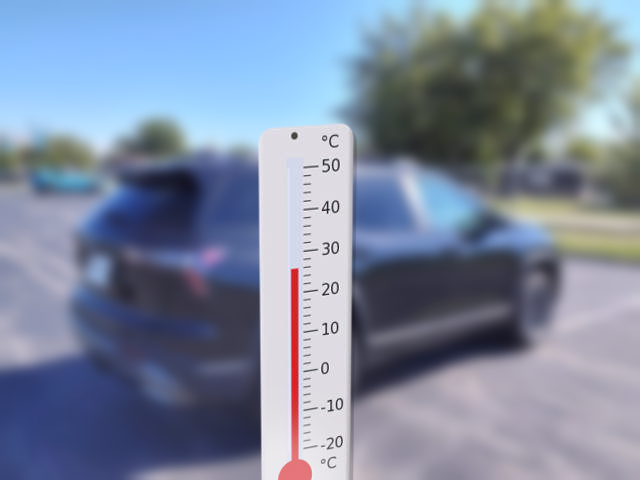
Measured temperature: 26 °C
